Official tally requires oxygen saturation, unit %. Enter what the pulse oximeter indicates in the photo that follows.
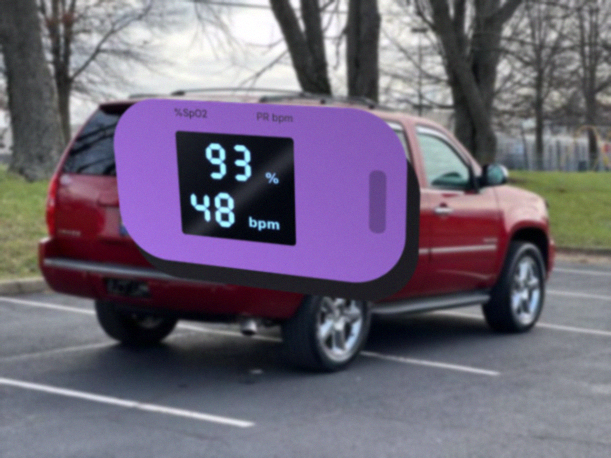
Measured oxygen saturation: 93 %
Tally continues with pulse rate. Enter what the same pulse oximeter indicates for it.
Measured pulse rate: 48 bpm
